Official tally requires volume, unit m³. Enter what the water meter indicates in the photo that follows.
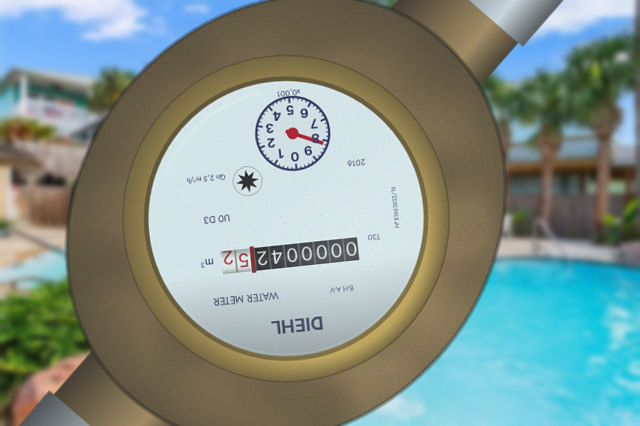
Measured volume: 42.518 m³
